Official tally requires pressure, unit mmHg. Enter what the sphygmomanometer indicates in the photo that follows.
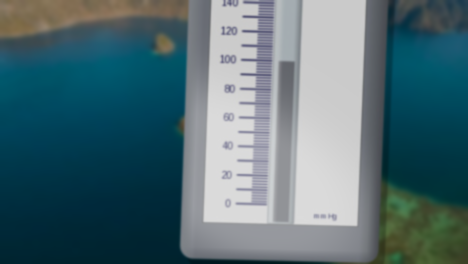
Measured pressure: 100 mmHg
